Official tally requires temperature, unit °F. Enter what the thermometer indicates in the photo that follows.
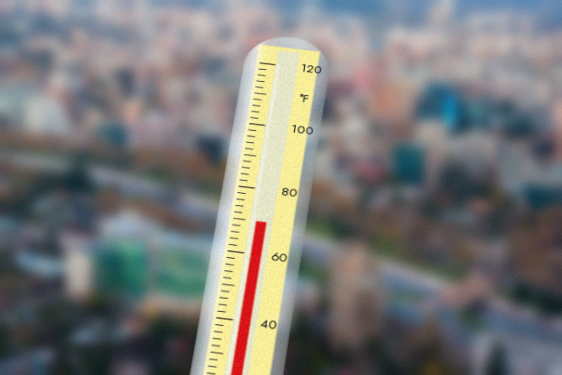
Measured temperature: 70 °F
